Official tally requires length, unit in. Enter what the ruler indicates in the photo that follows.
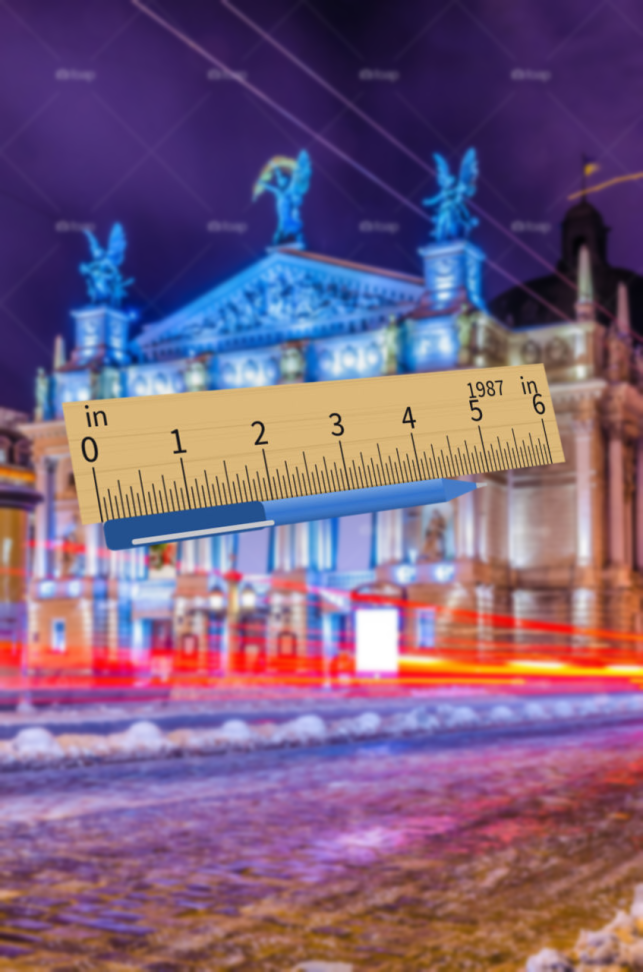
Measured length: 4.9375 in
